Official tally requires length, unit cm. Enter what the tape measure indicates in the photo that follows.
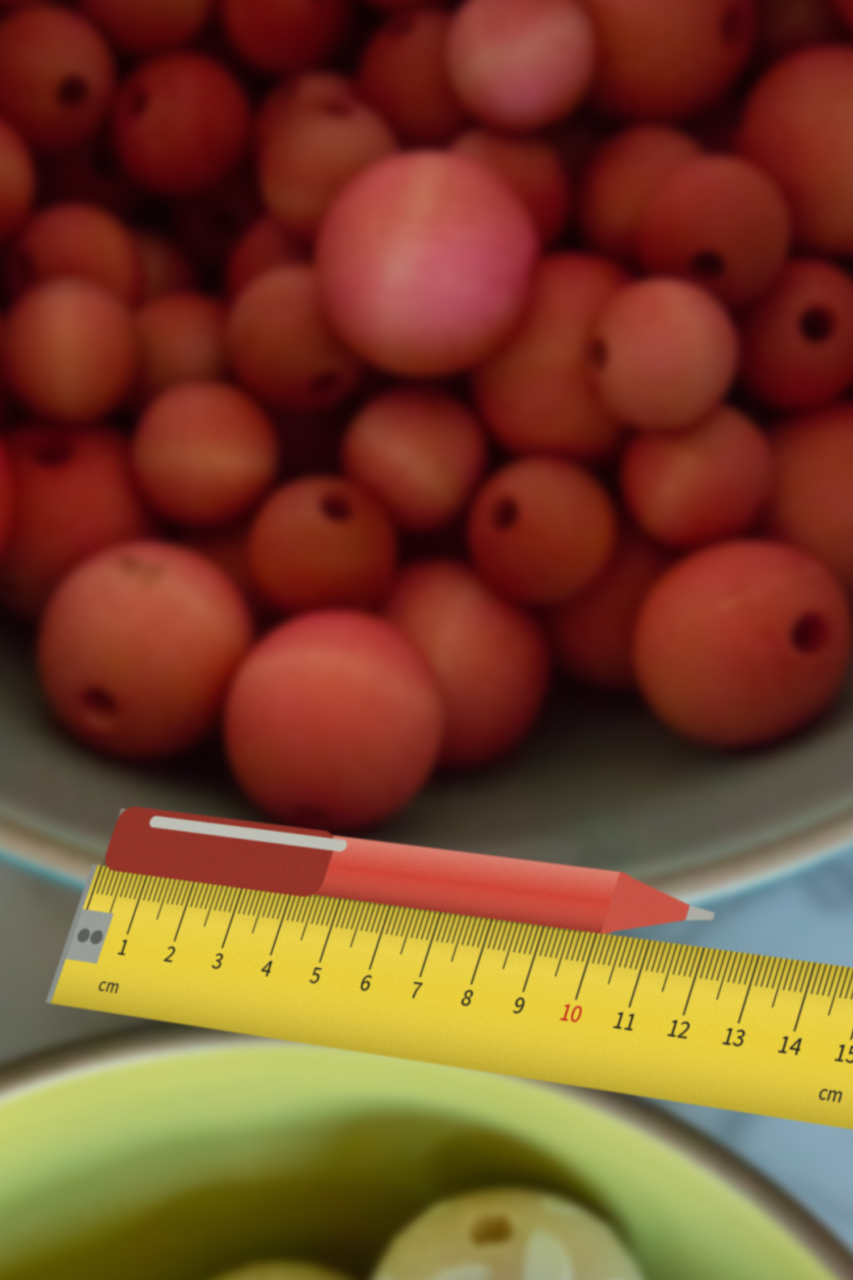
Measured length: 12 cm
